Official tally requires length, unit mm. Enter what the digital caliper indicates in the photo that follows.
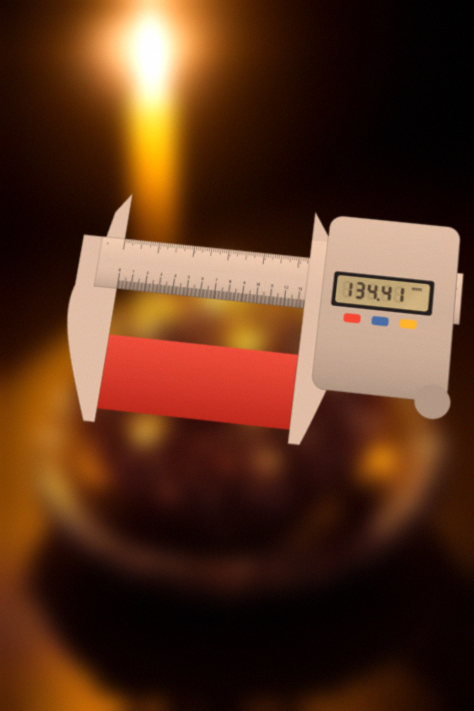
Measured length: 134.41 mm
